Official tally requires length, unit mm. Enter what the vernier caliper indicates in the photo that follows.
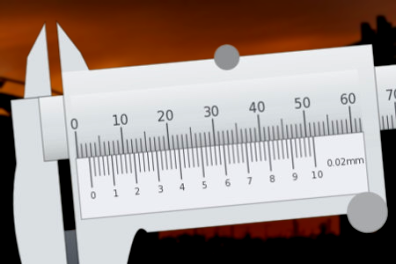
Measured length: 2.5 mm
